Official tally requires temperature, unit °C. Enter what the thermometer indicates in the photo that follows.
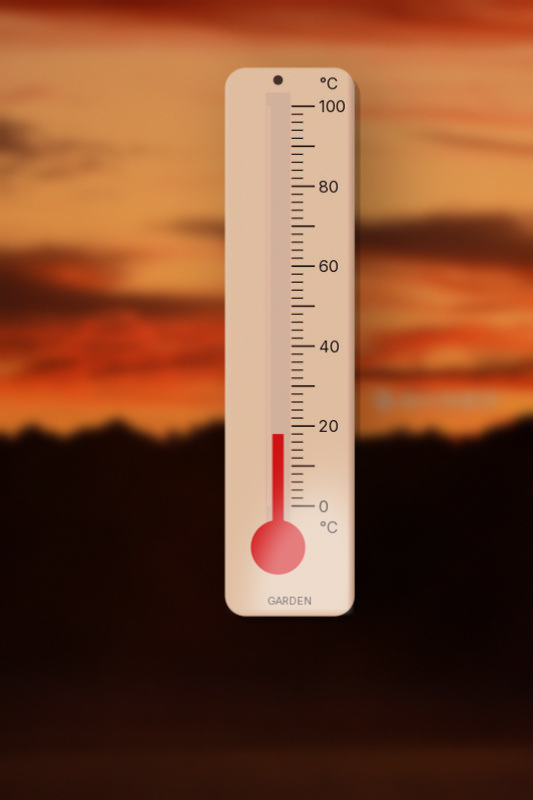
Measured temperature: 18 °C
